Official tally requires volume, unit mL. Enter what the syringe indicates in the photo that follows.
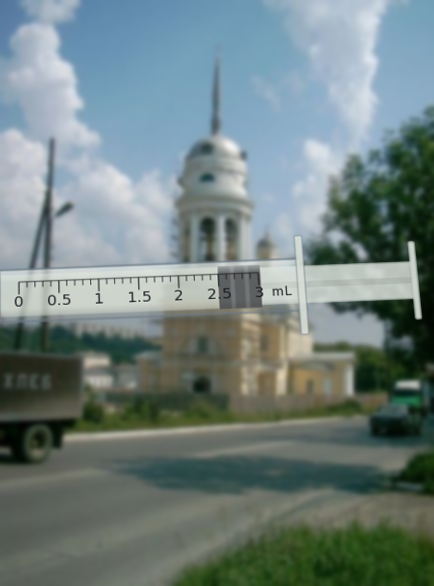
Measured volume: 2.5 mL
